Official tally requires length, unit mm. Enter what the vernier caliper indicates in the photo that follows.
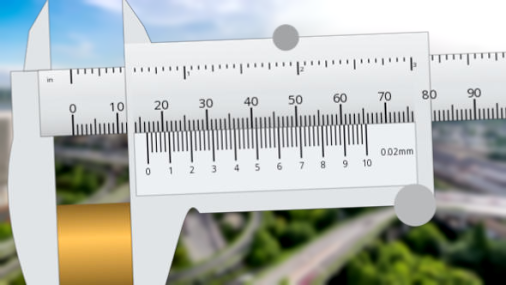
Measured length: 16.5 mm
